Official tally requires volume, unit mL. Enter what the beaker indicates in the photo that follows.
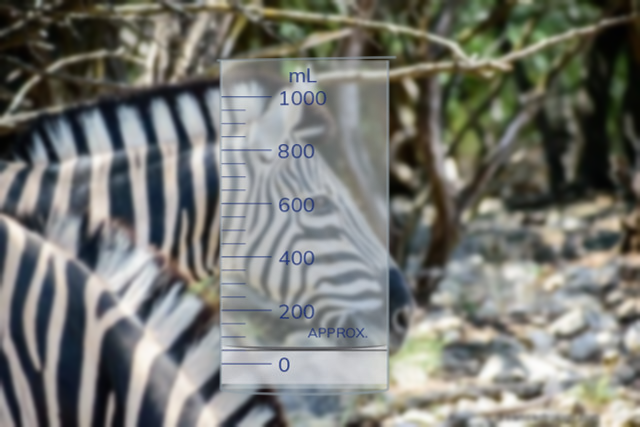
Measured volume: 50 mL
